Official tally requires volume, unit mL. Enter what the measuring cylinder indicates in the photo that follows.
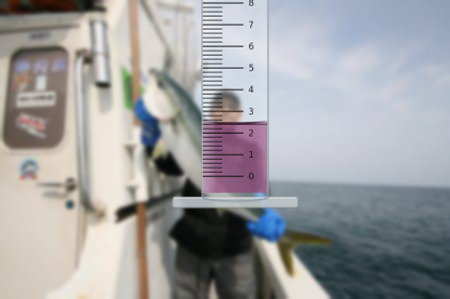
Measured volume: 2.4 mL
